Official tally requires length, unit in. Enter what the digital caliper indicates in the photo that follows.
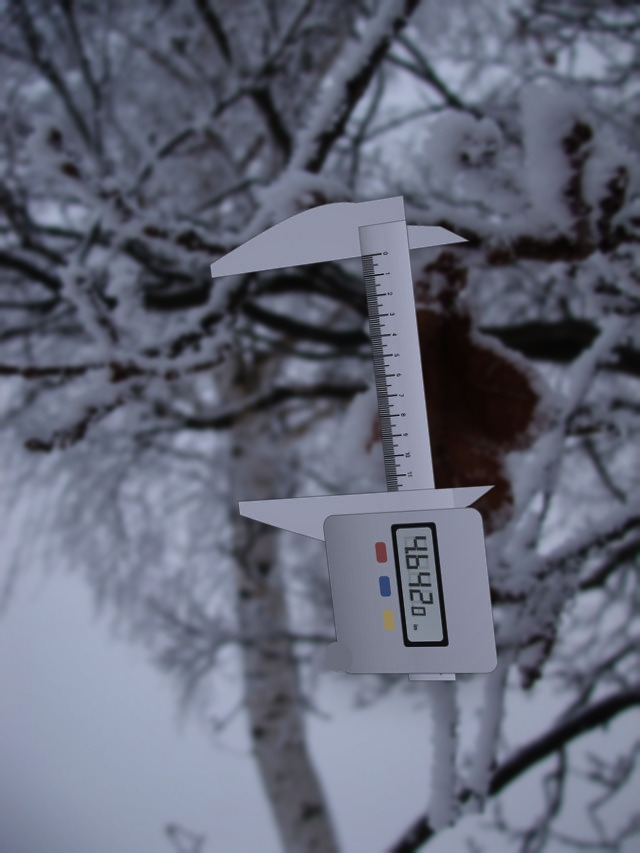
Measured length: 4.6420 in
